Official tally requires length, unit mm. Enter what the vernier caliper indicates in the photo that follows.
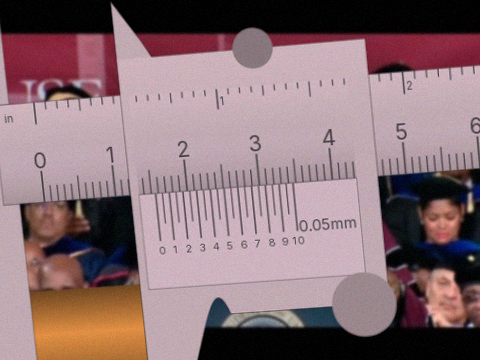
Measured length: 15.6 mm
